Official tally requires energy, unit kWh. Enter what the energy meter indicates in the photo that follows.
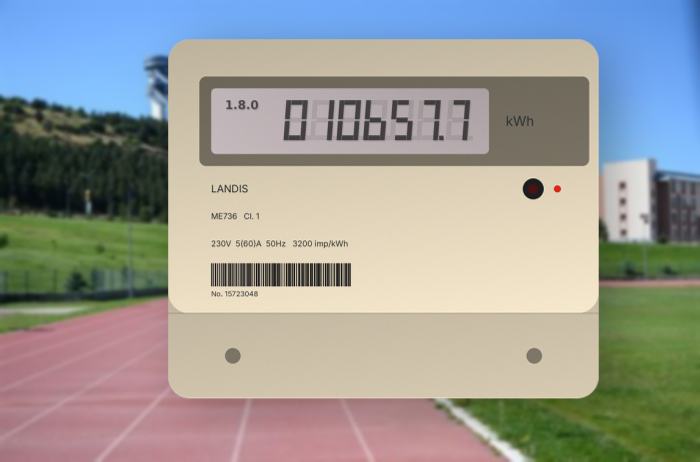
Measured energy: 10657.7 kWh
